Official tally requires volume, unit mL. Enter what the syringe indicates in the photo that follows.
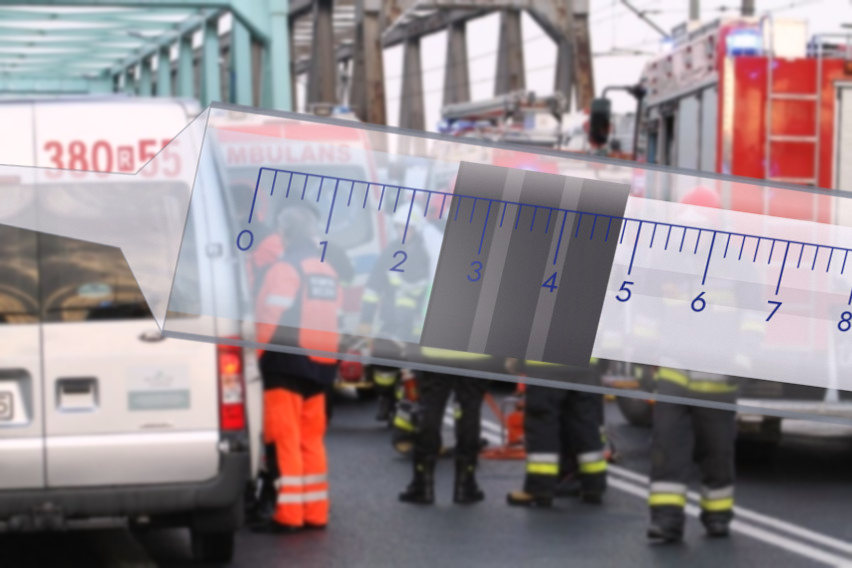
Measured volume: 2.5 mL
